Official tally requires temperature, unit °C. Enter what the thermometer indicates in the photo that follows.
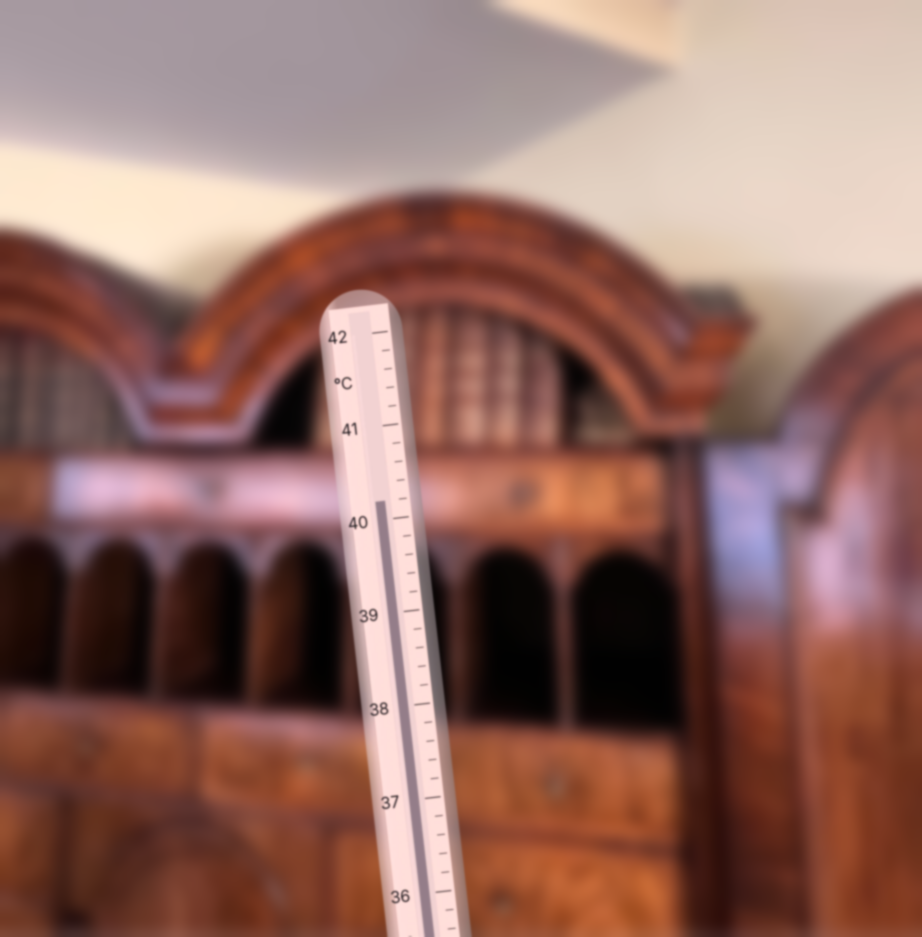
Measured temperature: 40.2 °C
